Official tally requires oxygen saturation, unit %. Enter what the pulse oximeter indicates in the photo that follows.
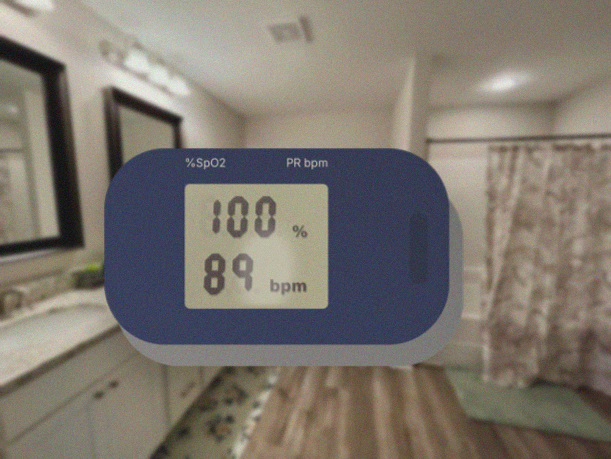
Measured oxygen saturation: 100 %
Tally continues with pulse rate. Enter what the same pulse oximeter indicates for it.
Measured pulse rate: 89 bpm
